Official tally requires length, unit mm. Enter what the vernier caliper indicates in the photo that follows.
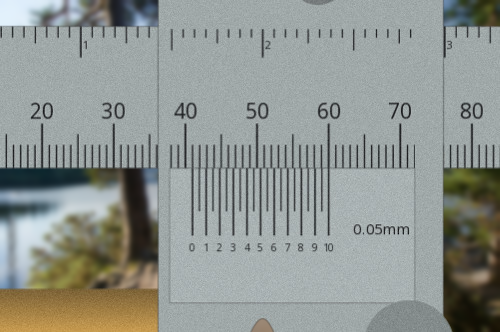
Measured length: 41.0 mm
